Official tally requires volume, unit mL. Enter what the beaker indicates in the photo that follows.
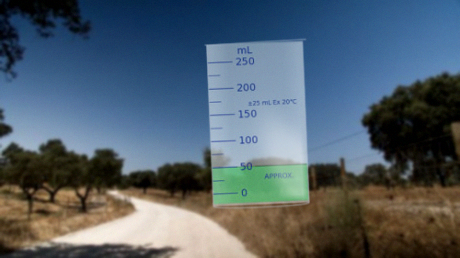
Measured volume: 50 mL
